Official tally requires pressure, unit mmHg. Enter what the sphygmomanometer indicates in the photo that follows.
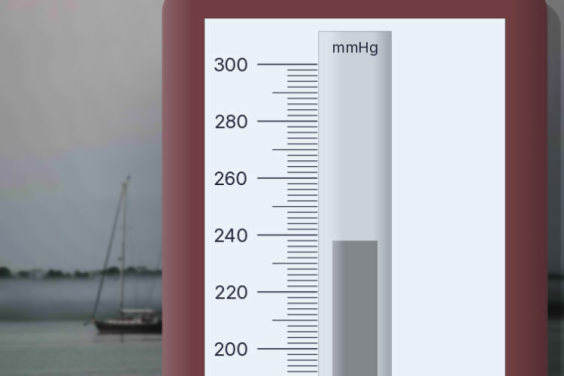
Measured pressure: 238 mmHg
